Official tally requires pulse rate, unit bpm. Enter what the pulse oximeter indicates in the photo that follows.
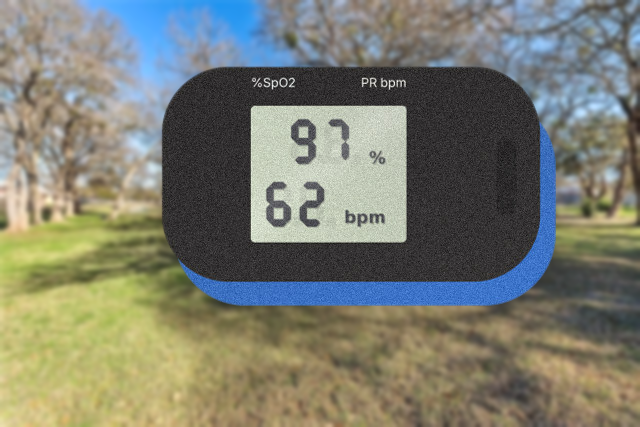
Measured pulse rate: 62 bpm
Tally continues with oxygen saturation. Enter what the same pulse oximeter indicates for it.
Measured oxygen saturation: 97 %
